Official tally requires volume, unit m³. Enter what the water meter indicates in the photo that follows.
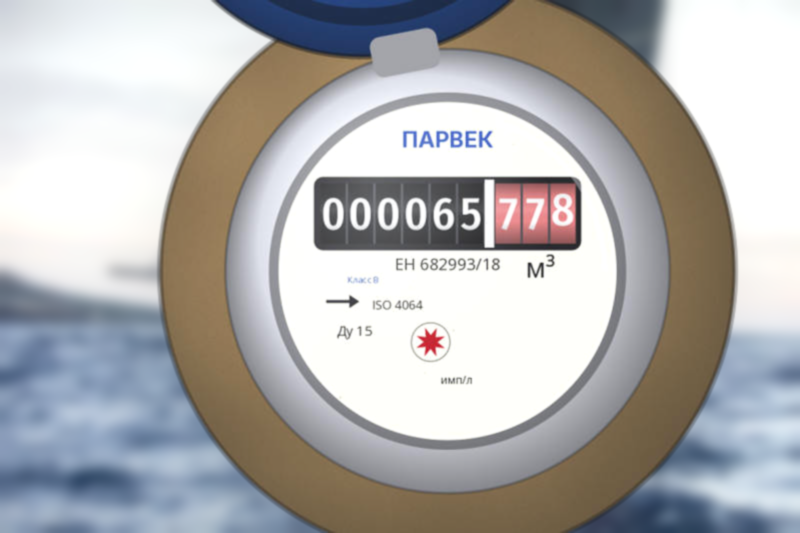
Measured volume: 65.778 m³
